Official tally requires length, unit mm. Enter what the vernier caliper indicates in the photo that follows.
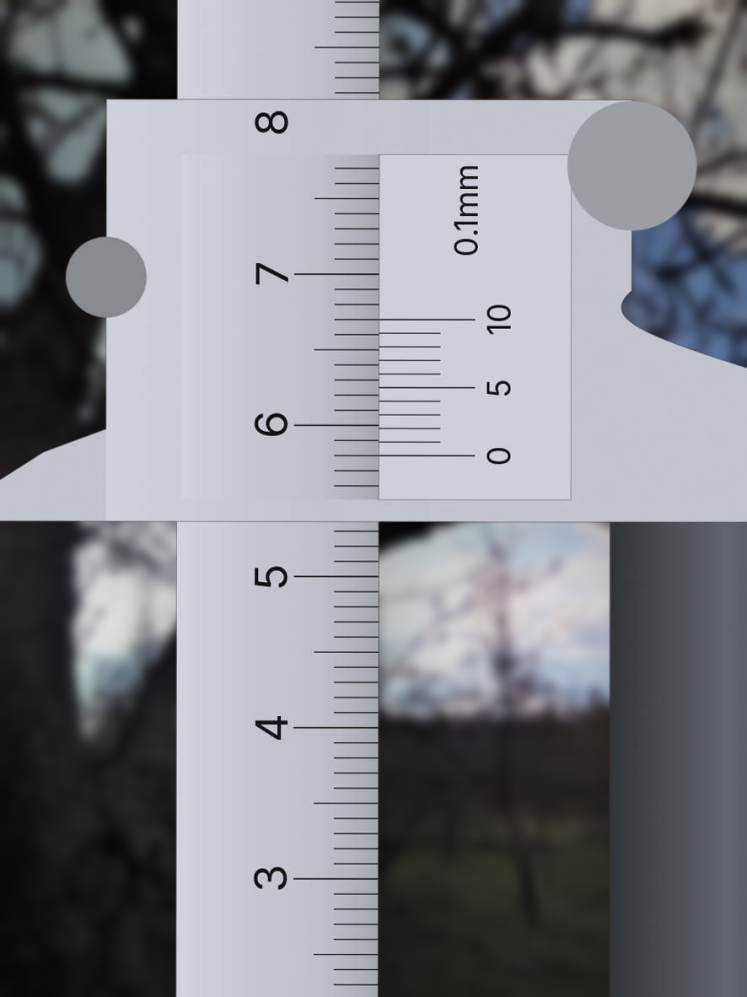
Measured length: 58.0 mm
